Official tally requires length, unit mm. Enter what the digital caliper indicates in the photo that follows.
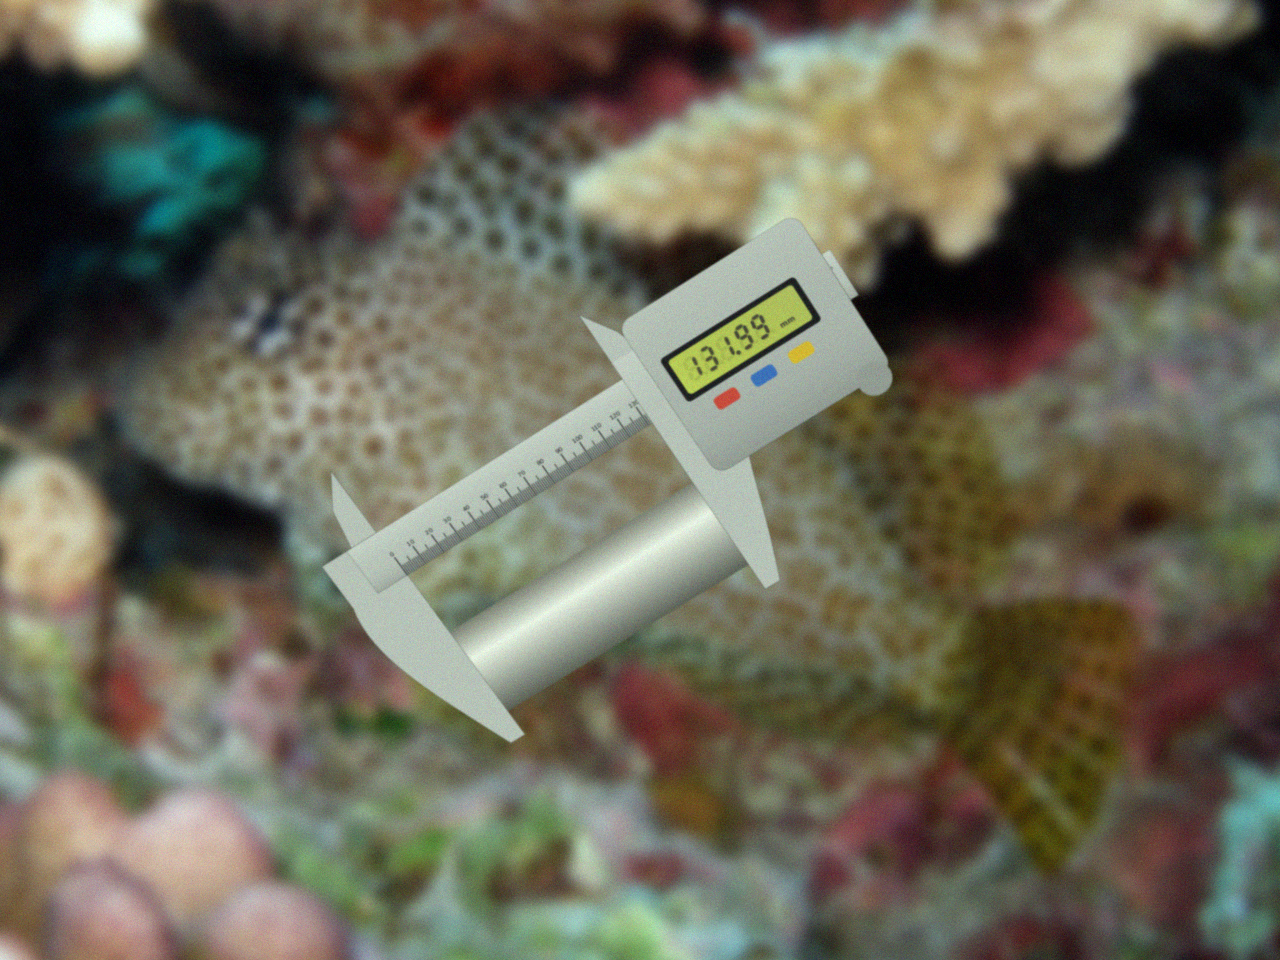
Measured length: 131.99 mm
